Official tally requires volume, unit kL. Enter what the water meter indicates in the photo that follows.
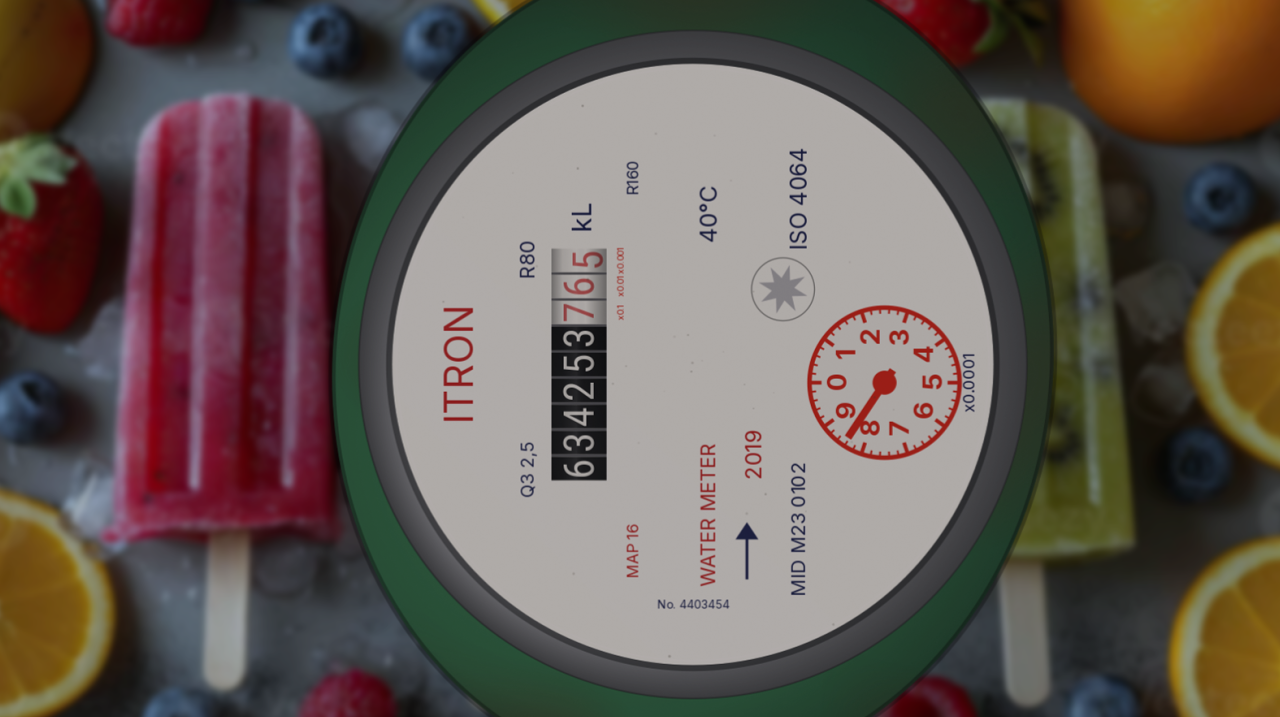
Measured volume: 634253.7648 kL
